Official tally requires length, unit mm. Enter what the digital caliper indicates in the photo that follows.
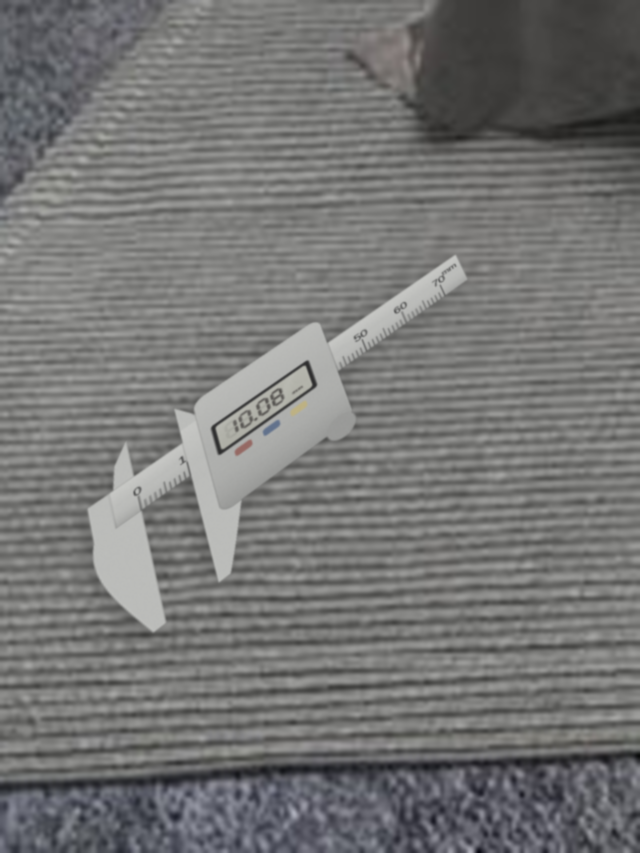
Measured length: 10.08 mm
